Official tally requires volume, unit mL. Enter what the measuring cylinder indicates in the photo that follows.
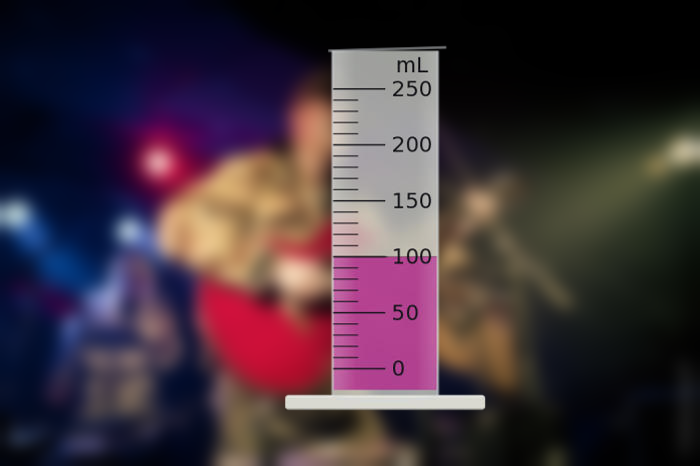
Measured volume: 100 mL
